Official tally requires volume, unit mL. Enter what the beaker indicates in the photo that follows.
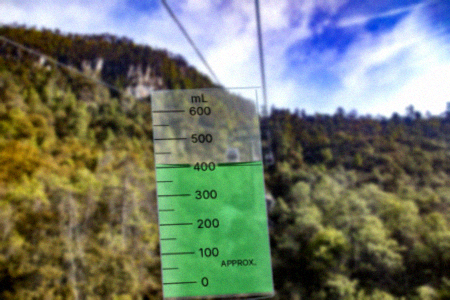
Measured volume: 400 mL
